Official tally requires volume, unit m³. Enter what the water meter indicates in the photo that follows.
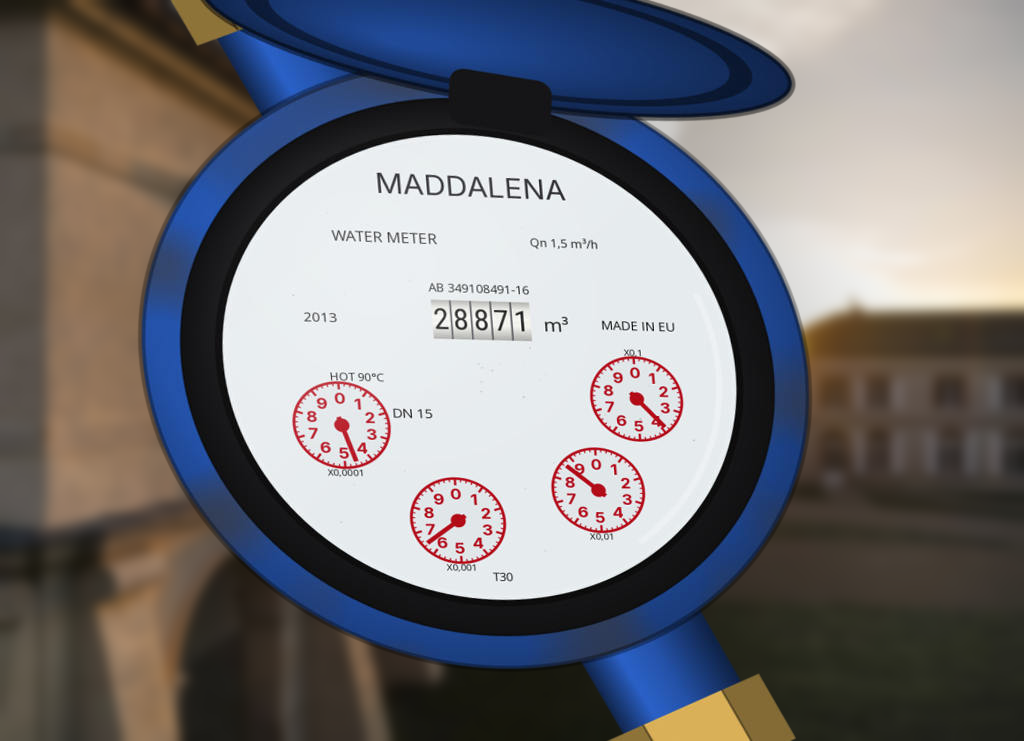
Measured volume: 28871.3864 m³
